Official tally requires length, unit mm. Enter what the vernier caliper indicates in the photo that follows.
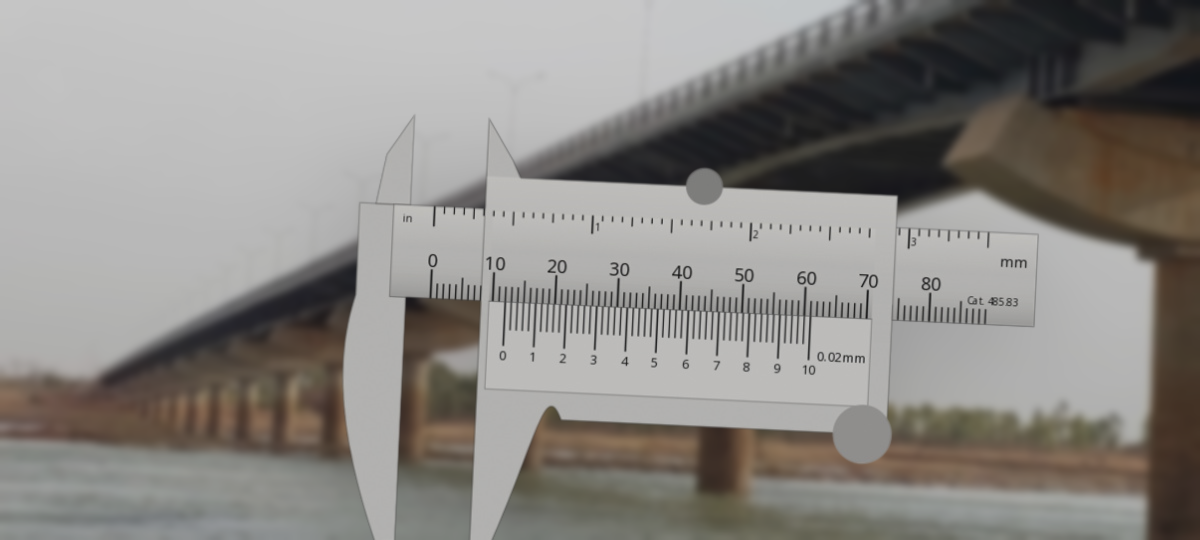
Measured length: 12.0 mm
